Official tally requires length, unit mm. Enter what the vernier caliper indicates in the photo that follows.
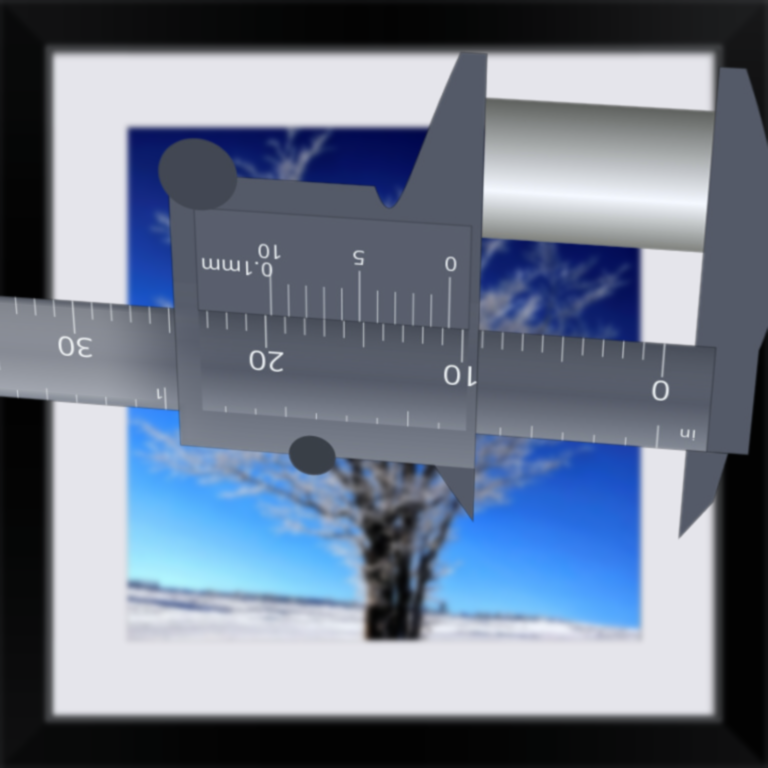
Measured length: 10.7 mm
